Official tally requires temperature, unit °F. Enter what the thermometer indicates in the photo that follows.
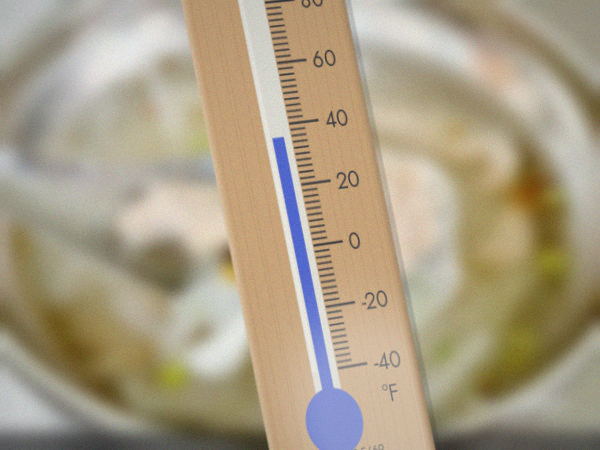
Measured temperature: 36 °F
